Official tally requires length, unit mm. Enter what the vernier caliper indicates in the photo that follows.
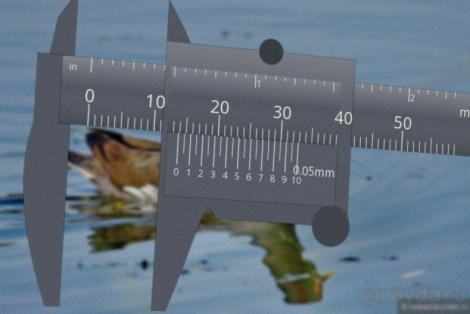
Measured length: 13.8 mm
